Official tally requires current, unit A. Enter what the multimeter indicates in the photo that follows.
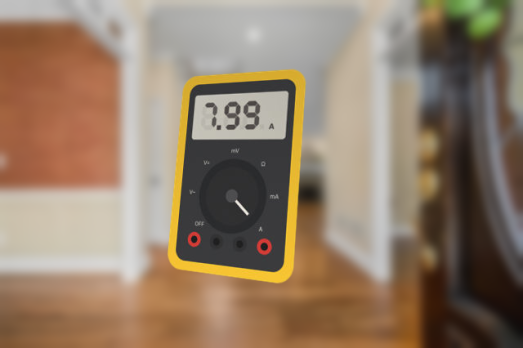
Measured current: 7.99 A
